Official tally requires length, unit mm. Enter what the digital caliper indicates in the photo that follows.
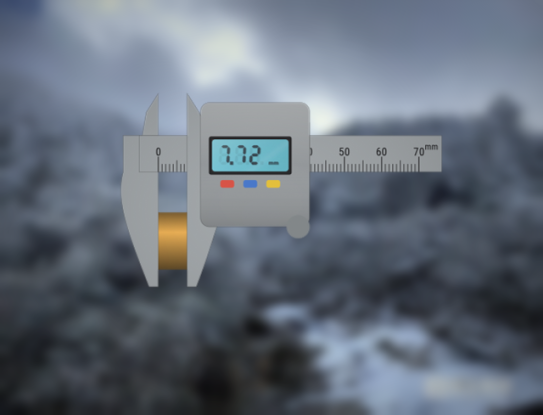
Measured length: 7.72 mm
